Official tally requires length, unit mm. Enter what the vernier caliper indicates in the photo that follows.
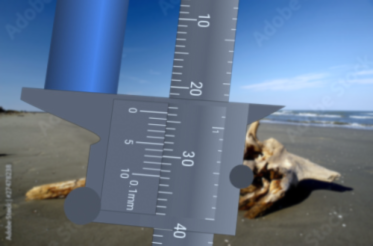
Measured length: 23.8 mm
